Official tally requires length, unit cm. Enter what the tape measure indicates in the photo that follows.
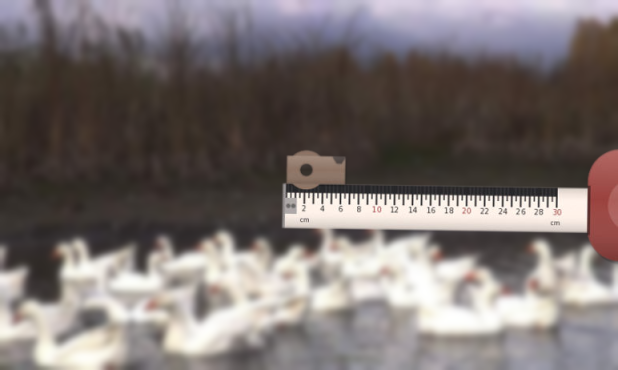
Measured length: 6.5 cm
